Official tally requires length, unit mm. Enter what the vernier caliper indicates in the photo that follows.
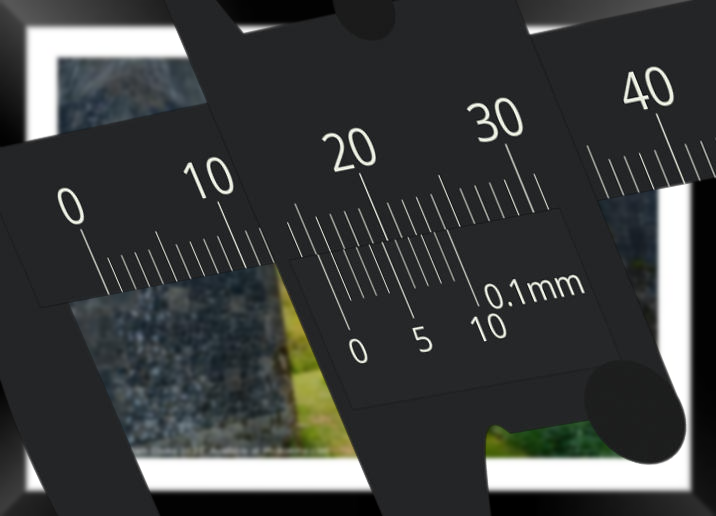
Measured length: 15.1 mm
